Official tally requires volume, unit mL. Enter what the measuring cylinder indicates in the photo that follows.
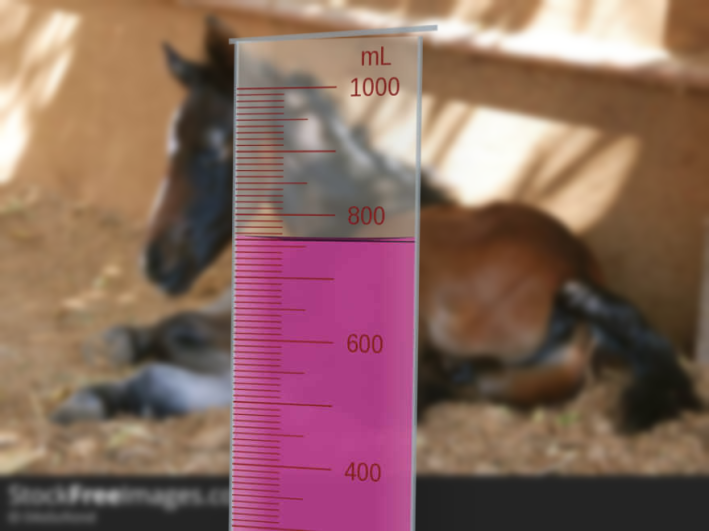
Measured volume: 760 mL
